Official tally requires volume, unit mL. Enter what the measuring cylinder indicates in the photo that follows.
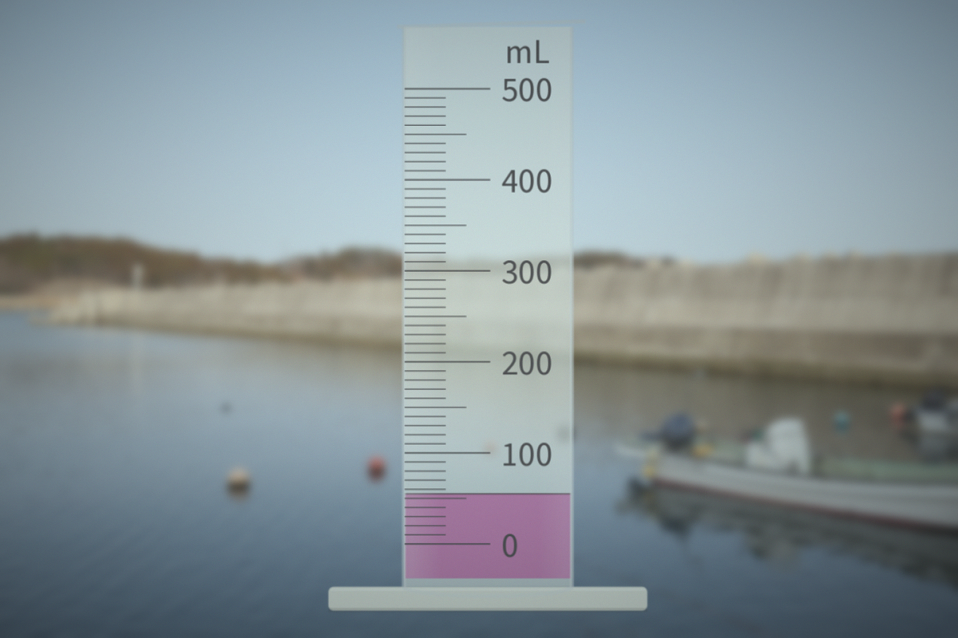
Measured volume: 55 mL
